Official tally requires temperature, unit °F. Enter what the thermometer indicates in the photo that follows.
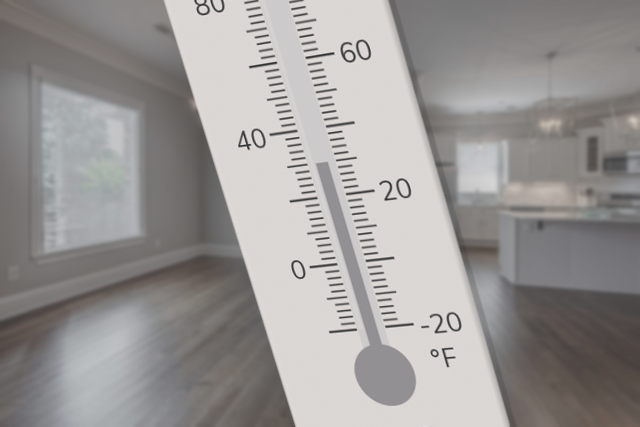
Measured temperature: 30 °F
